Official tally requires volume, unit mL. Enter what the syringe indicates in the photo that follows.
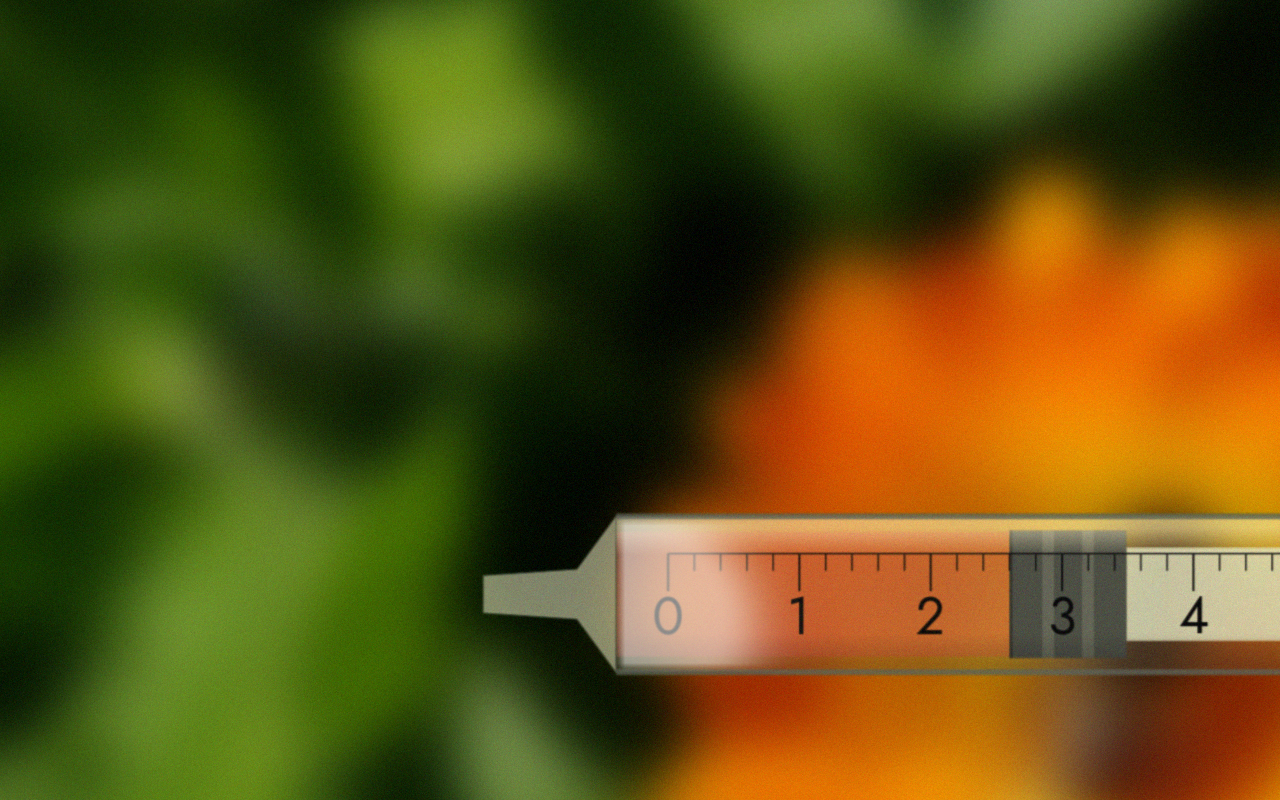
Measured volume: 2.6 mL
